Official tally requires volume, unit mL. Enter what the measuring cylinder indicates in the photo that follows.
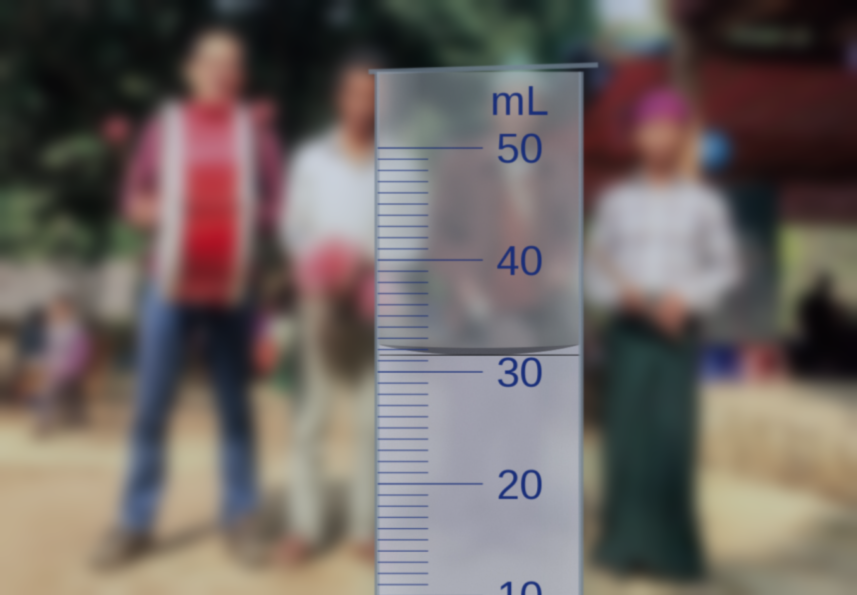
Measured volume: 31.5 mL
